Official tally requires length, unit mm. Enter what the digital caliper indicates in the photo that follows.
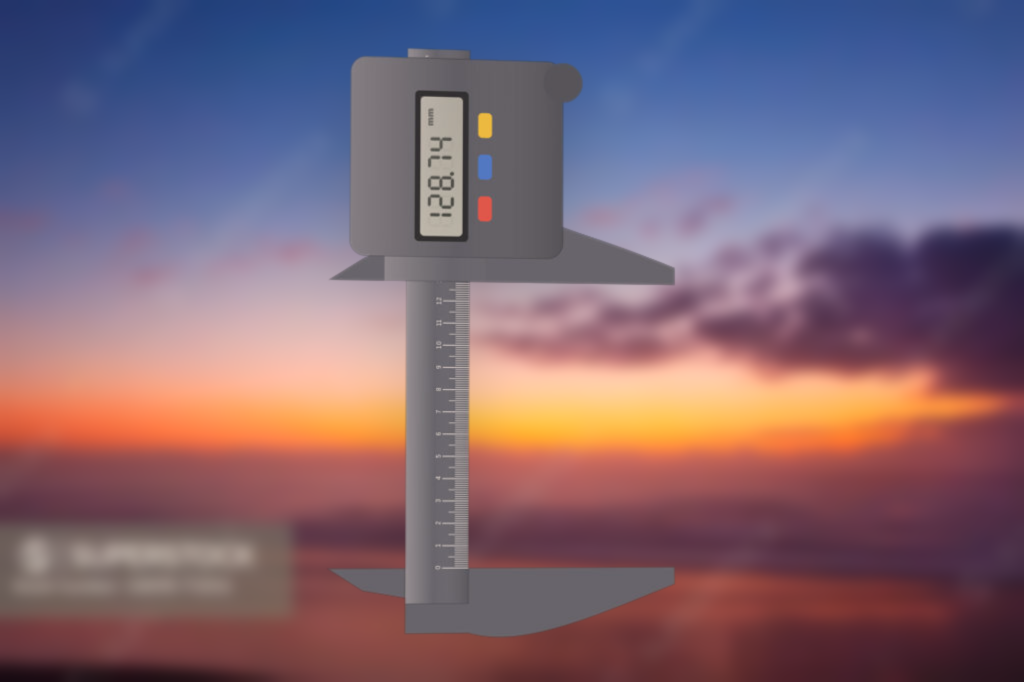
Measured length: 128.74 mm
